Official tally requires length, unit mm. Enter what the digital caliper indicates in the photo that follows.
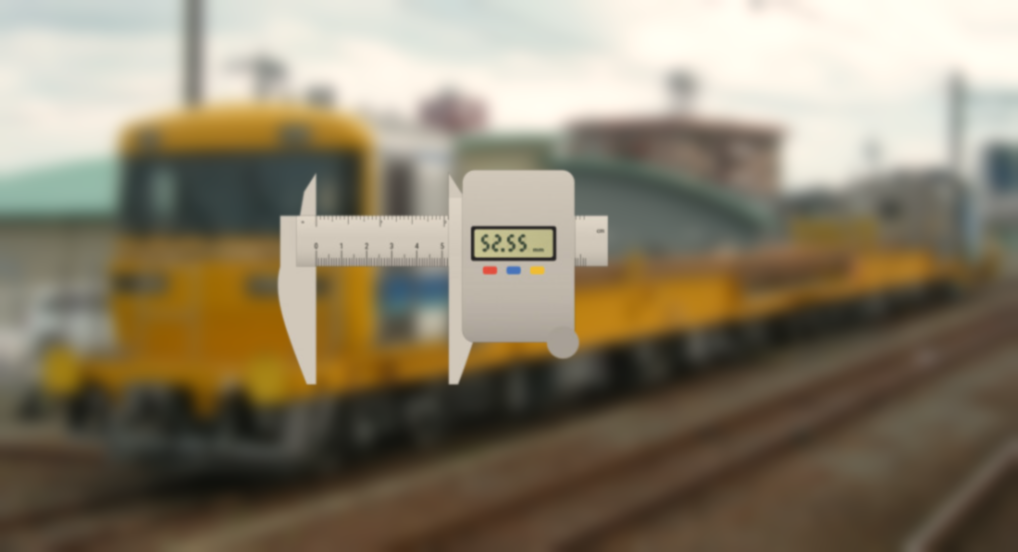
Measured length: 52.55 mm
